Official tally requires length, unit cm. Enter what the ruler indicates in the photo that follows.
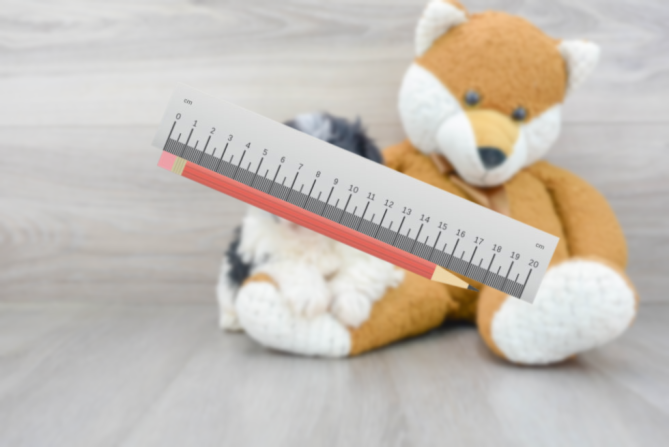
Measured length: 18 cm
